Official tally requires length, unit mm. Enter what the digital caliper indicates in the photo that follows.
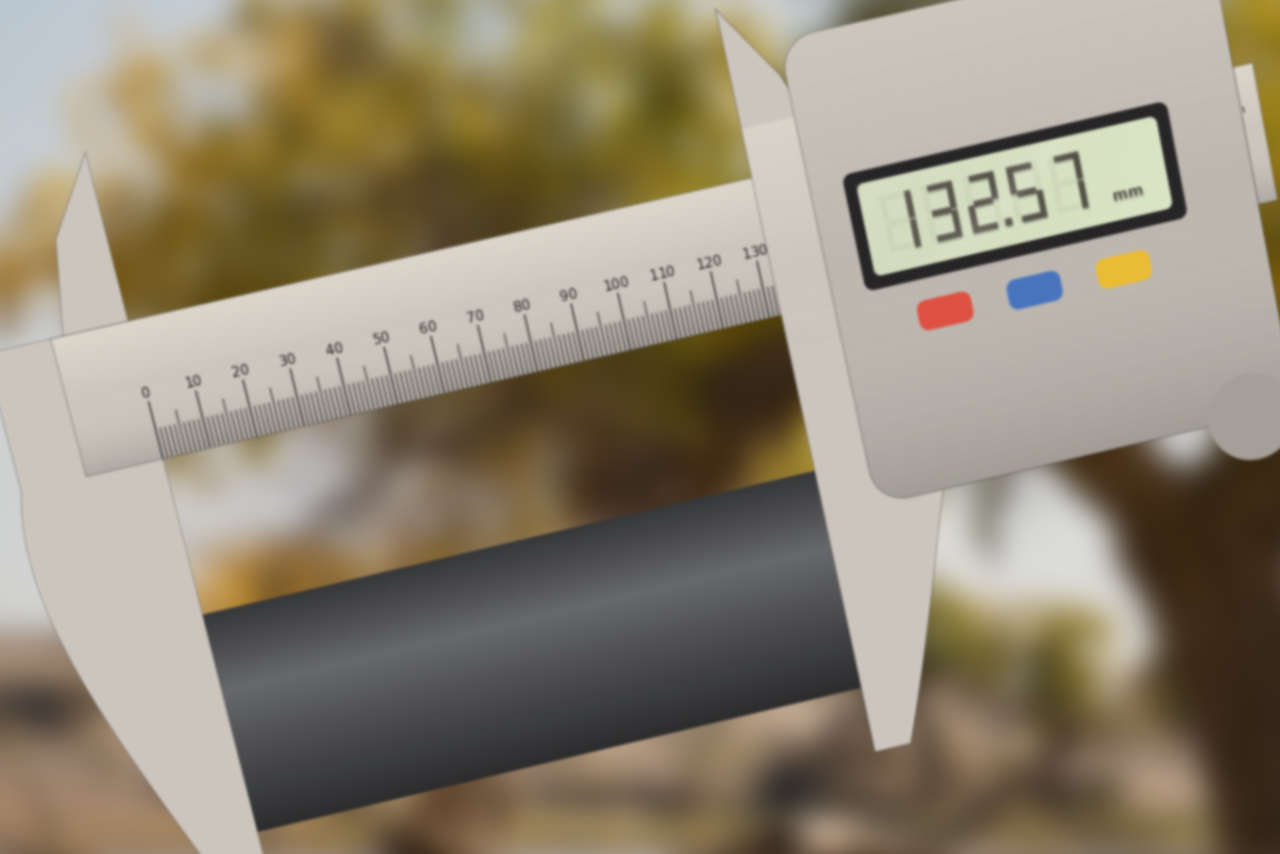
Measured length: 132.57 mm
